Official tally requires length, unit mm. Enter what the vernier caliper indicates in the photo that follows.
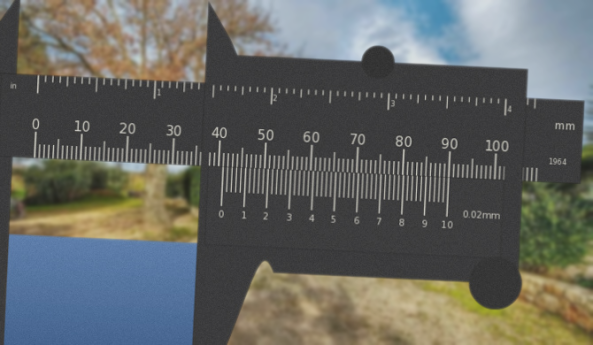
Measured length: 41.0 mm
